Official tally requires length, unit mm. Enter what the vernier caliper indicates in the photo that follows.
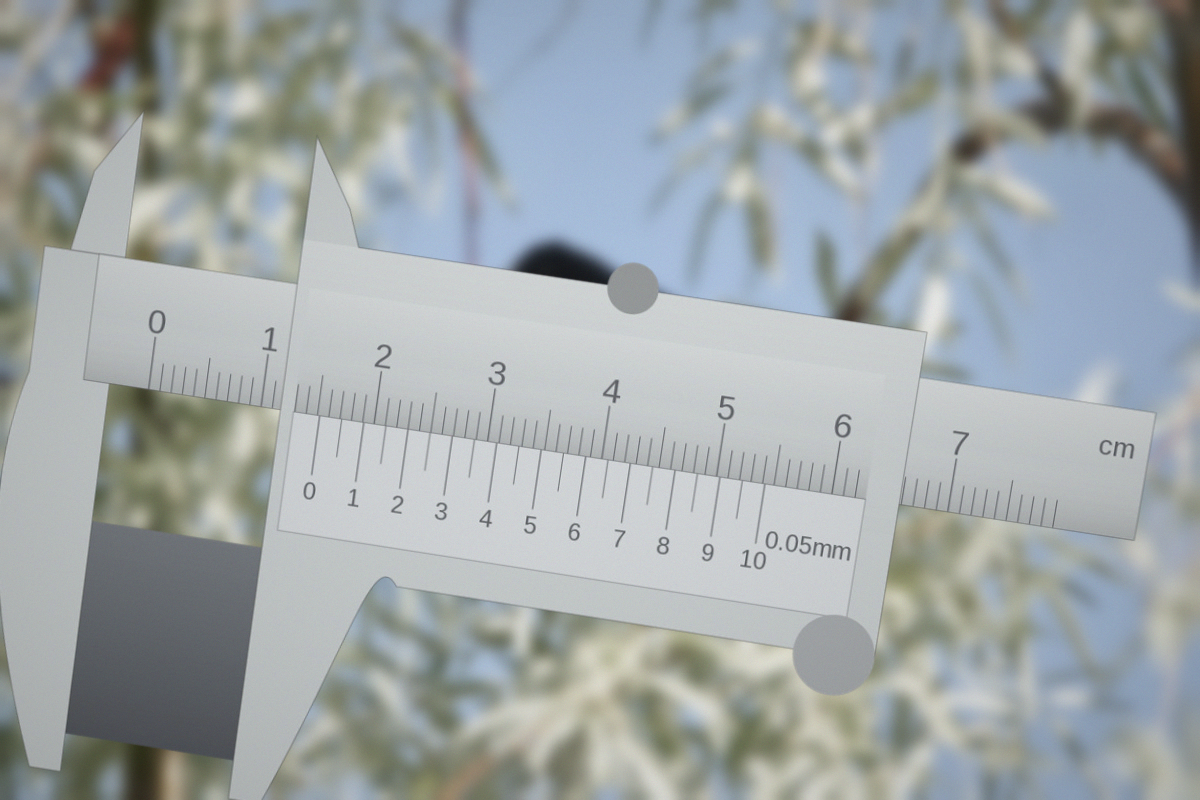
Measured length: 15.2 mm
